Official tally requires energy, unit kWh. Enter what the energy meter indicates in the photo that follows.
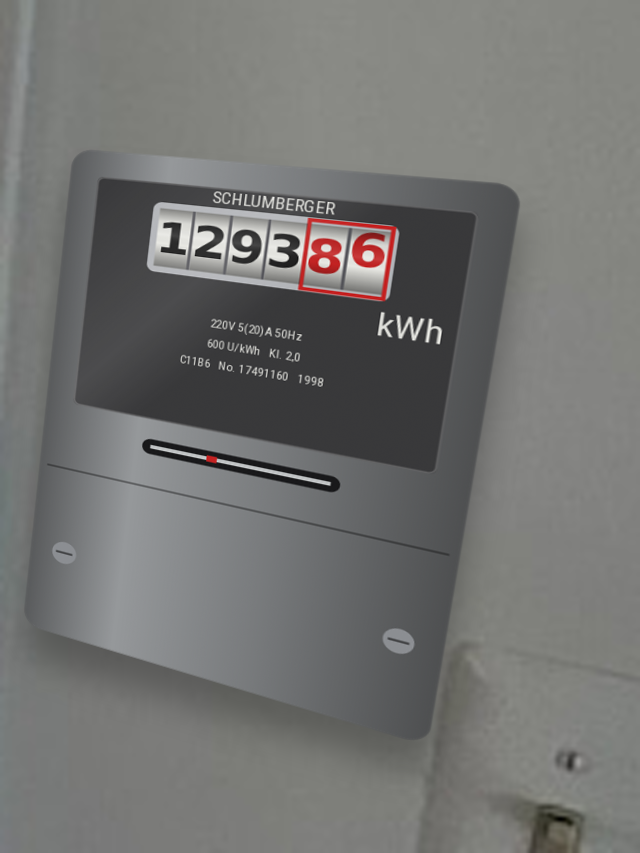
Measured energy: 1293.86 kWh
